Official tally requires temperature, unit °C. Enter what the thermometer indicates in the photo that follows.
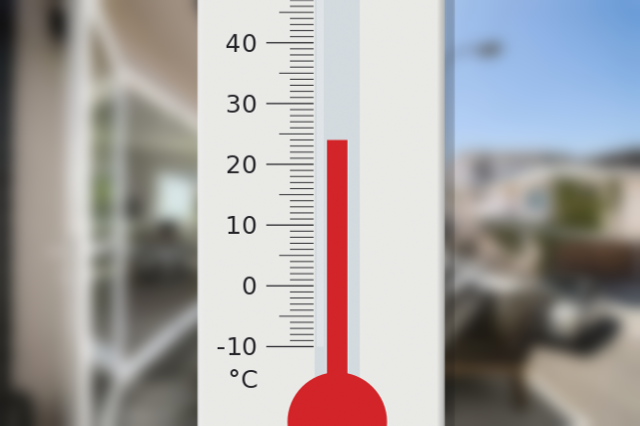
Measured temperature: 24 °C
